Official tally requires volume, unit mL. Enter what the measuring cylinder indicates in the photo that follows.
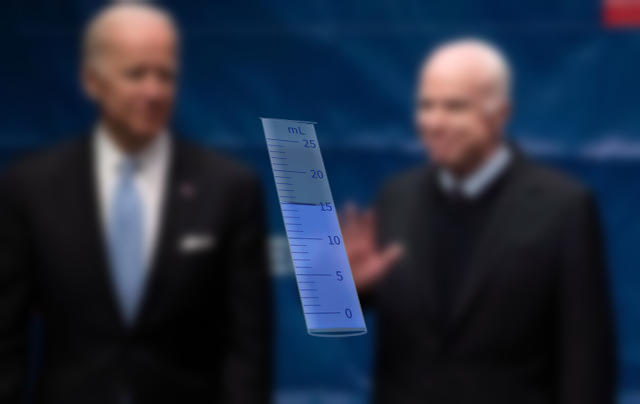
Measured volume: 15 mL
